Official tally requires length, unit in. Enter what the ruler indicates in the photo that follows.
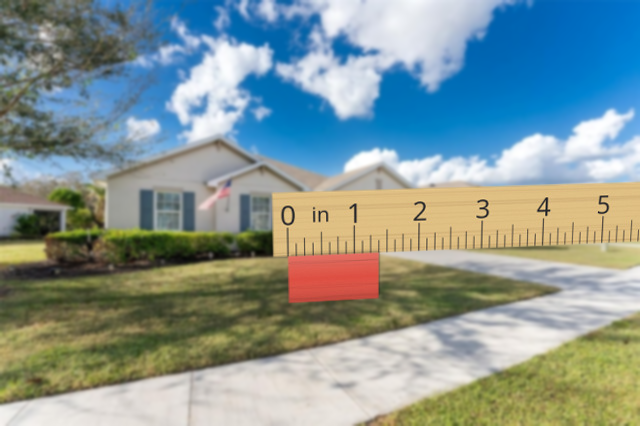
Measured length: 1.375 in
